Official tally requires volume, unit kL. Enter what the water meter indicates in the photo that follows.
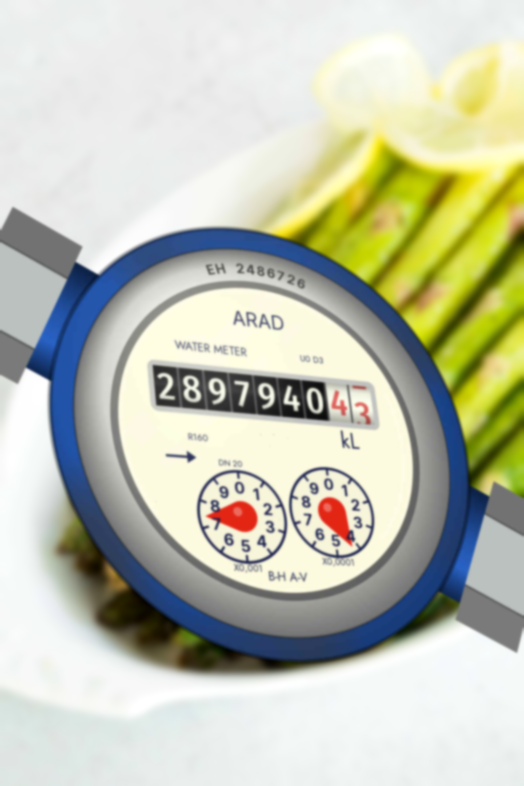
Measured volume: 2897940.4274 kL
